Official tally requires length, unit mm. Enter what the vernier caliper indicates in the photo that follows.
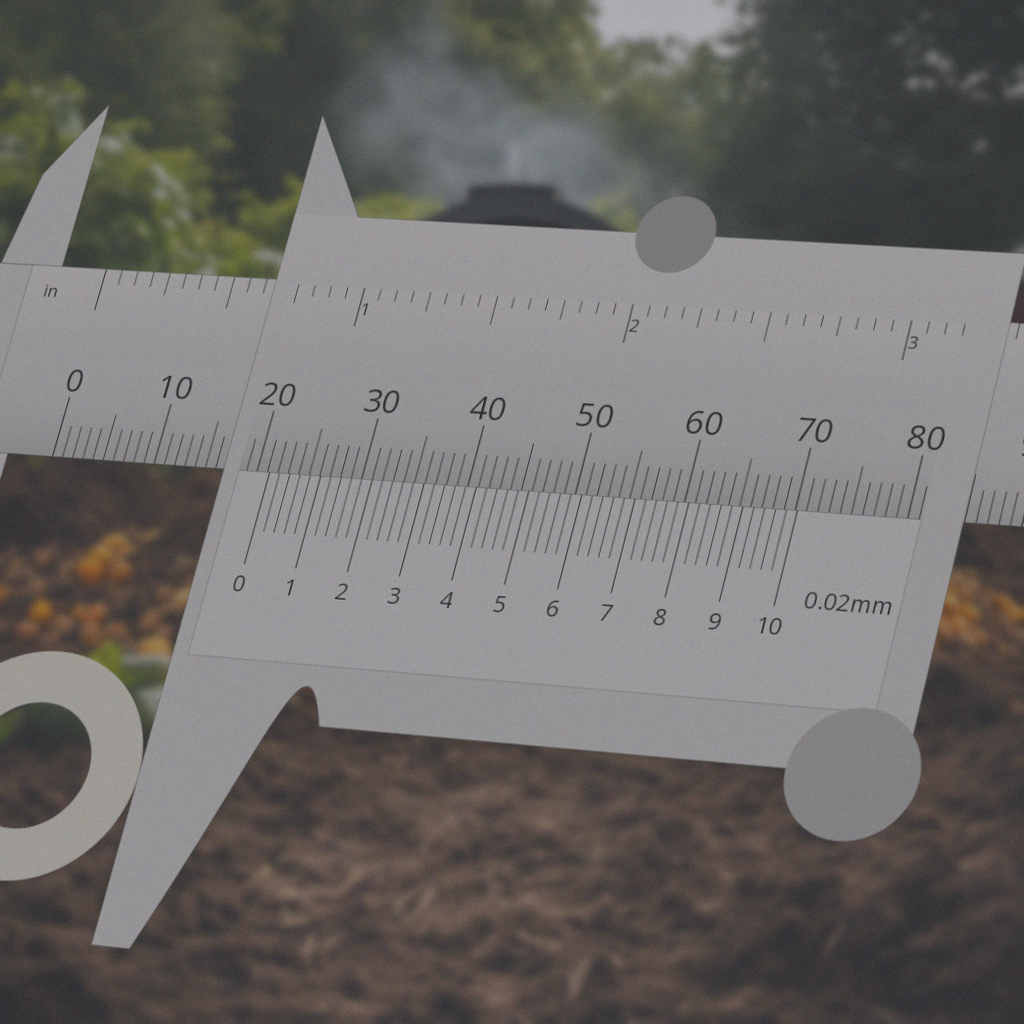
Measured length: 21.2 mm
